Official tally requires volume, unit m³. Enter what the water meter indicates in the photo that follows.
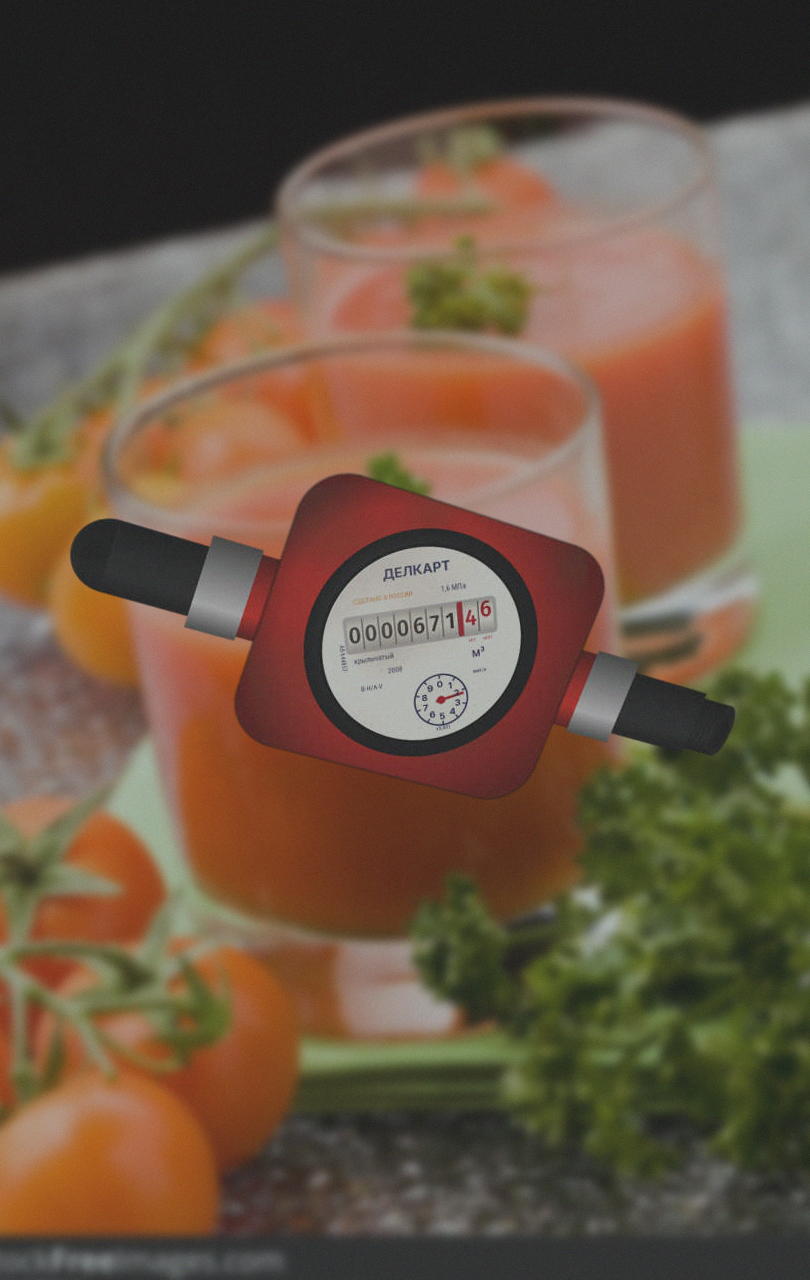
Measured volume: 671.462 m³
